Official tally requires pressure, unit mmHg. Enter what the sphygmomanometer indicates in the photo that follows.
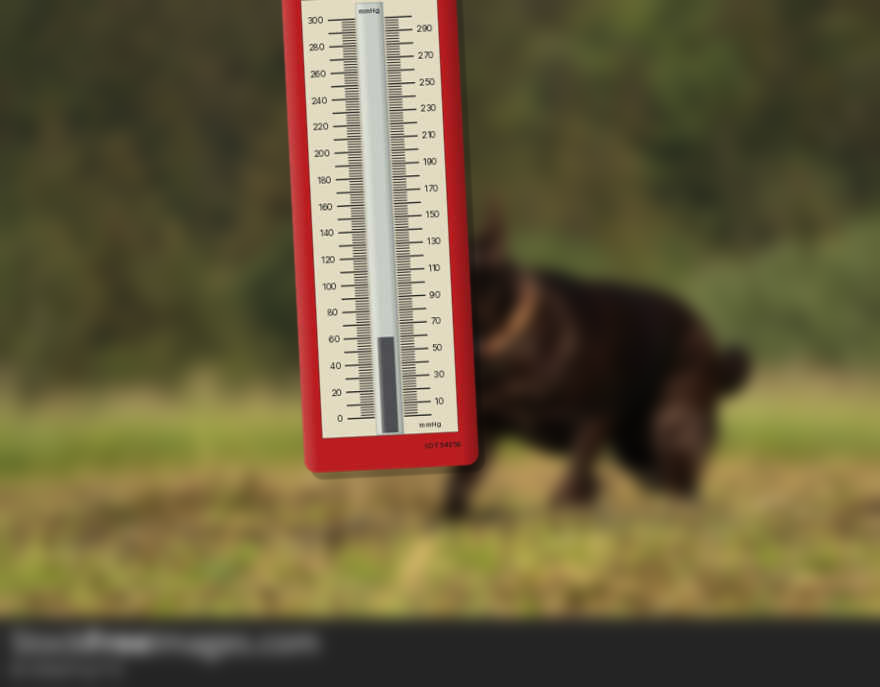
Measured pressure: 60 mmHg
